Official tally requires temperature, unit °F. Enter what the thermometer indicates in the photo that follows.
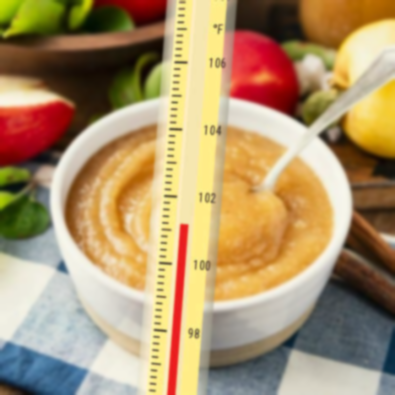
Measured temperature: 101.2 °F
